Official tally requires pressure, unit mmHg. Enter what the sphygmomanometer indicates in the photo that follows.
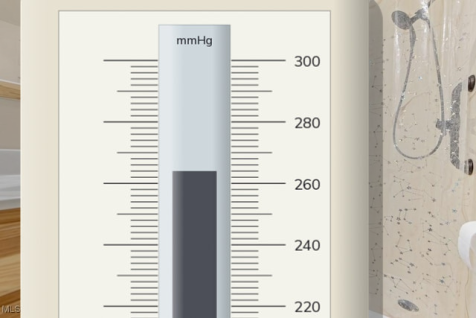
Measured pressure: 264 mmHg
